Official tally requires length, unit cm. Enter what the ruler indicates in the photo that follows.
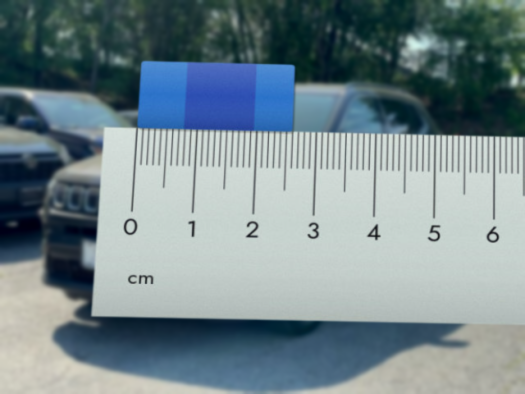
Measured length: 2.6 cm
